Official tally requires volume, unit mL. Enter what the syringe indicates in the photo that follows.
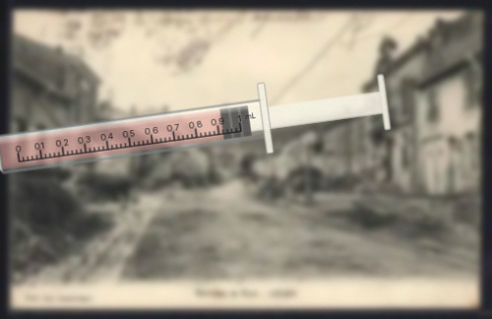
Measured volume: 0.92 mL
